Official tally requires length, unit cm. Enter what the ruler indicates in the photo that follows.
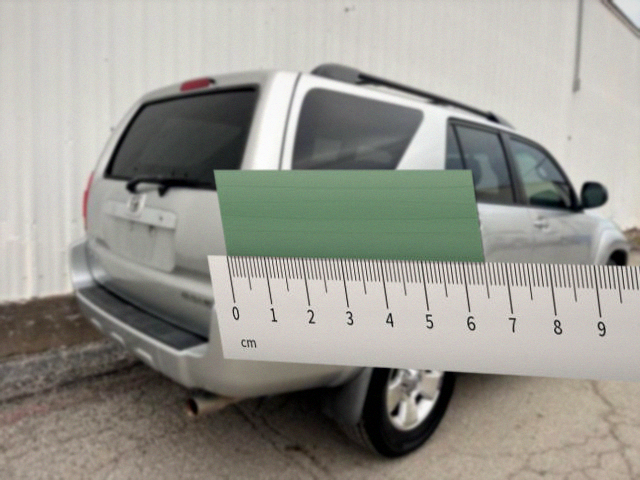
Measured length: 6.5 cm
